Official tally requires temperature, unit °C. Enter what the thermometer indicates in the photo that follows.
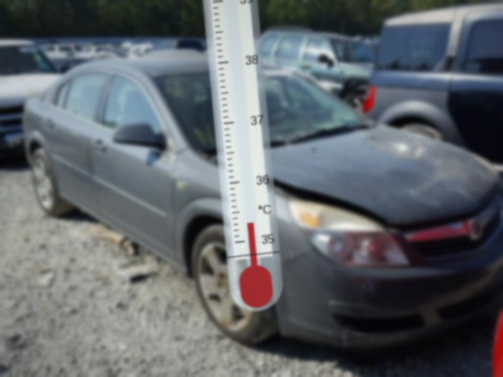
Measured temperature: 35.3 °C
